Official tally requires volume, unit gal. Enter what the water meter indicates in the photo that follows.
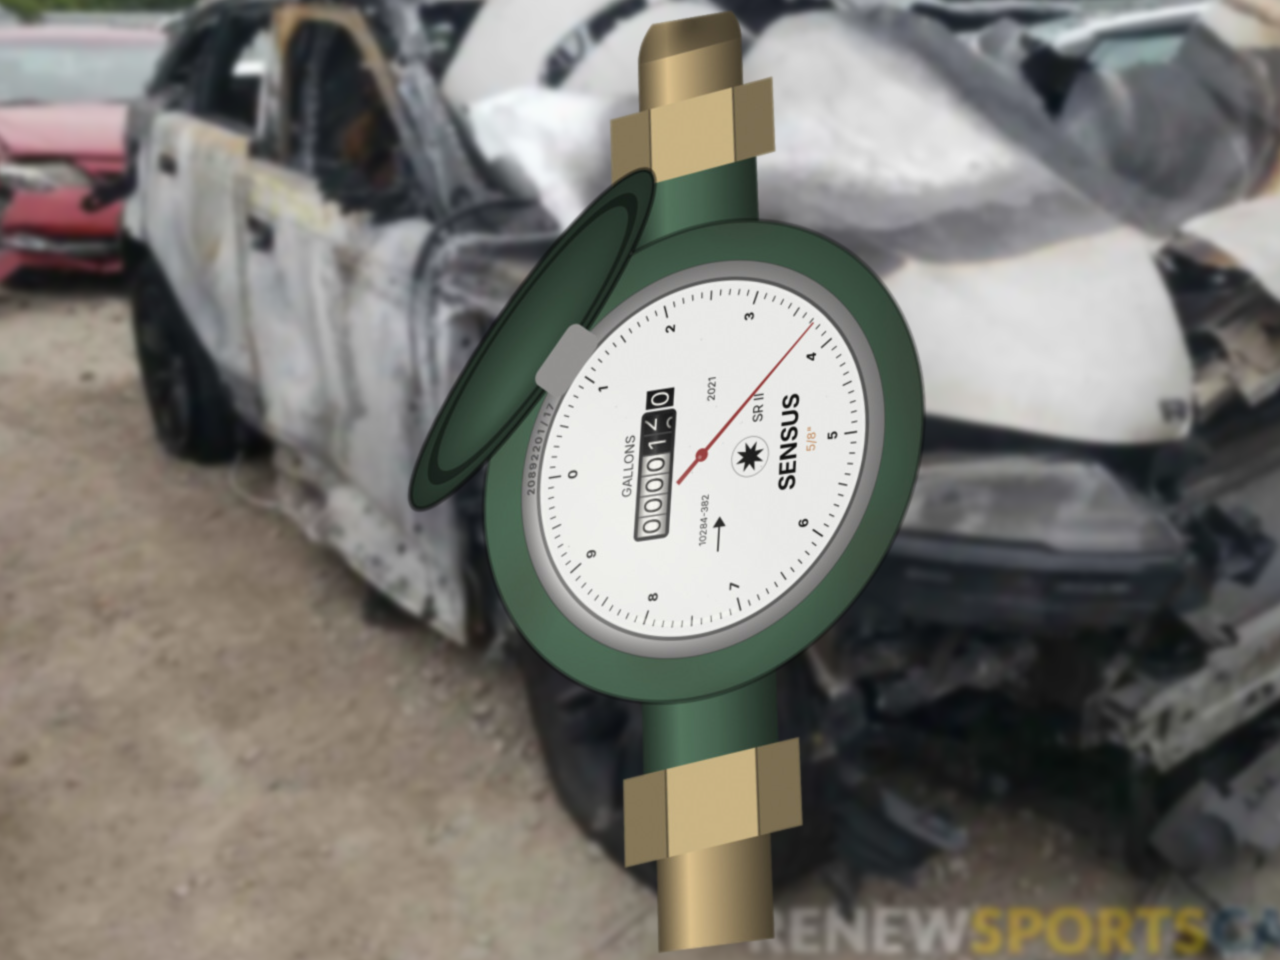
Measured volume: 123.7 gal
